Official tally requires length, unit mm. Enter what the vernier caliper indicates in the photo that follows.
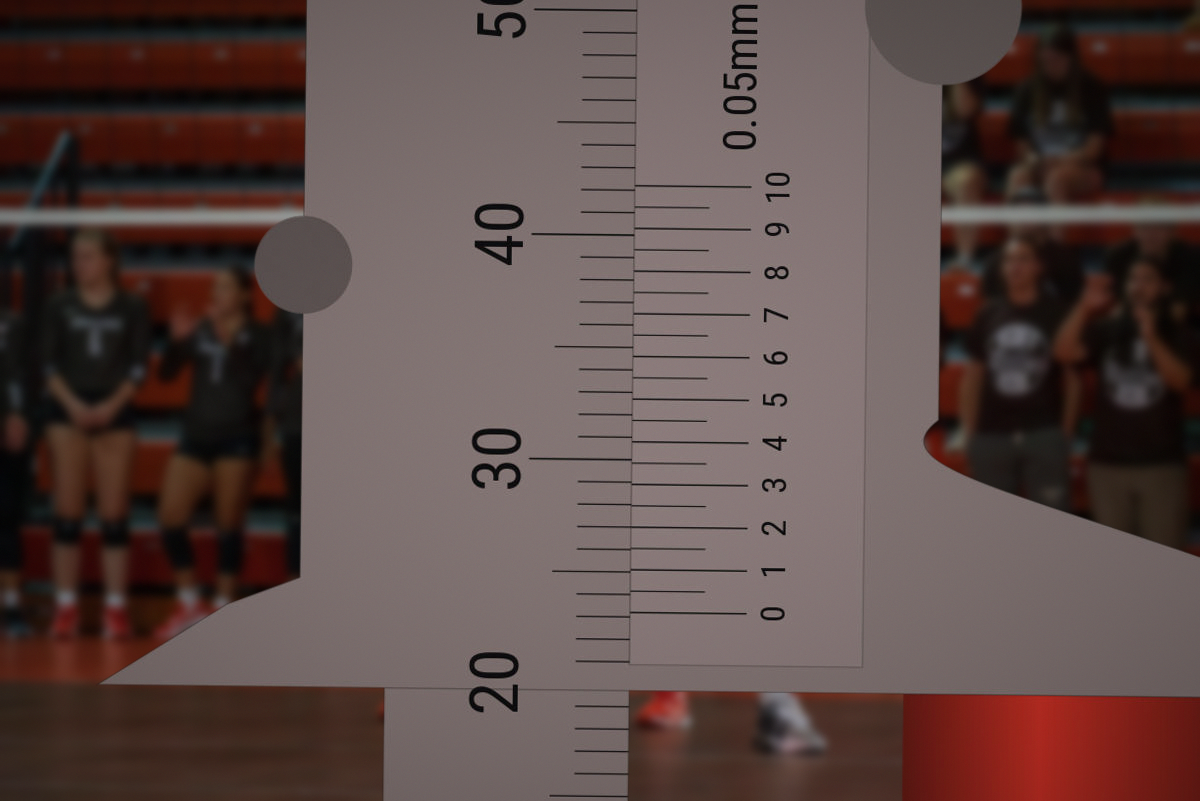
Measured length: 23.2 mm
